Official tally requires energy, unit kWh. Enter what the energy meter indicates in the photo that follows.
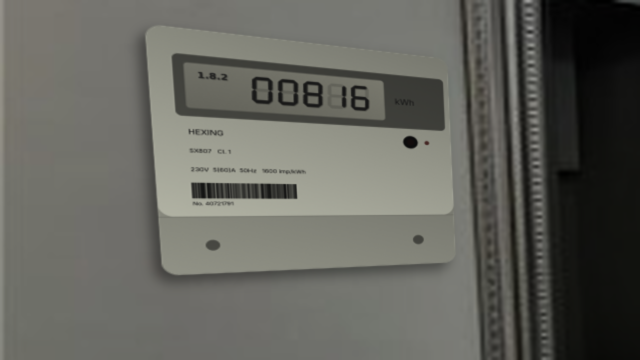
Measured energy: 816 kWh
